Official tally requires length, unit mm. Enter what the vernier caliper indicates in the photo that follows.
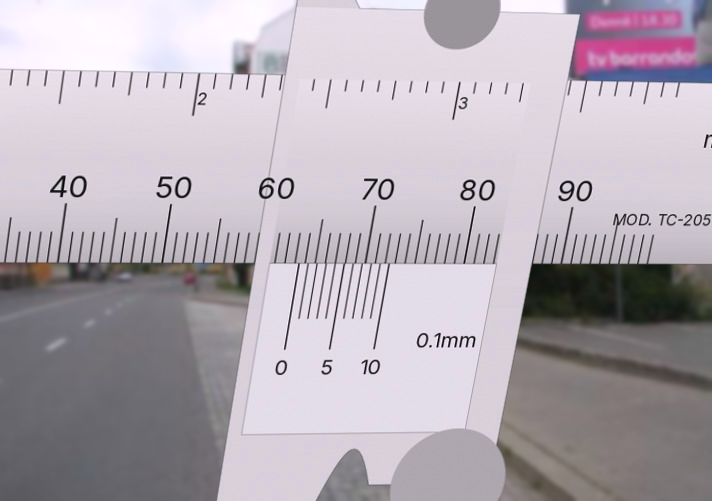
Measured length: 63.4 mm
